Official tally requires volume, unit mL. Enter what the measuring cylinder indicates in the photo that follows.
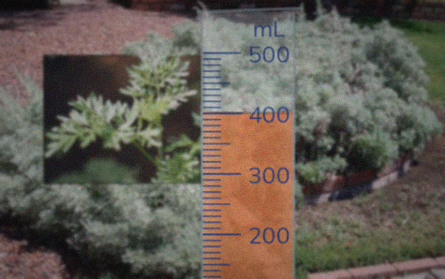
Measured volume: 400 mL
